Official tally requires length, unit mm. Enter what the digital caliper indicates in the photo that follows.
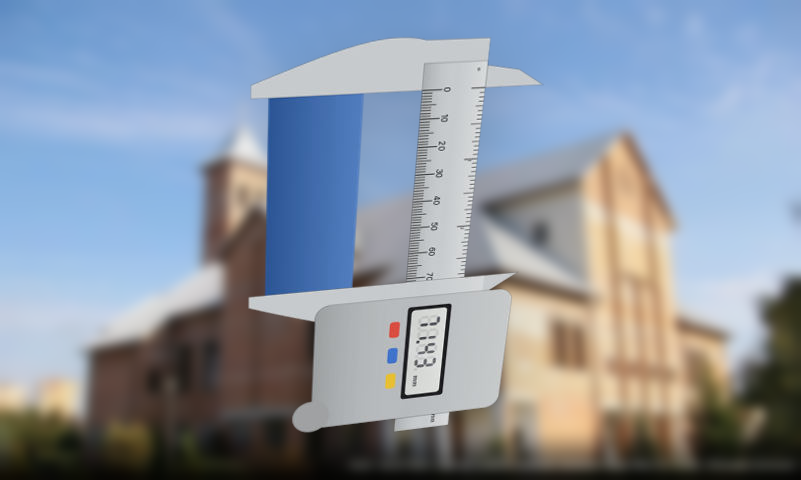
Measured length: 71.43 mm
